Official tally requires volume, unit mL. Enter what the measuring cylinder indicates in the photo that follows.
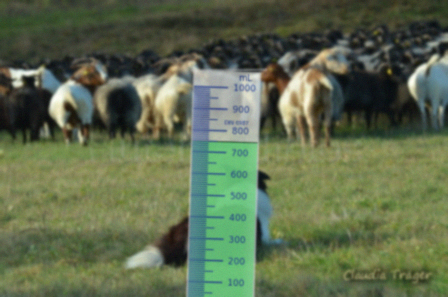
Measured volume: 750 mL
